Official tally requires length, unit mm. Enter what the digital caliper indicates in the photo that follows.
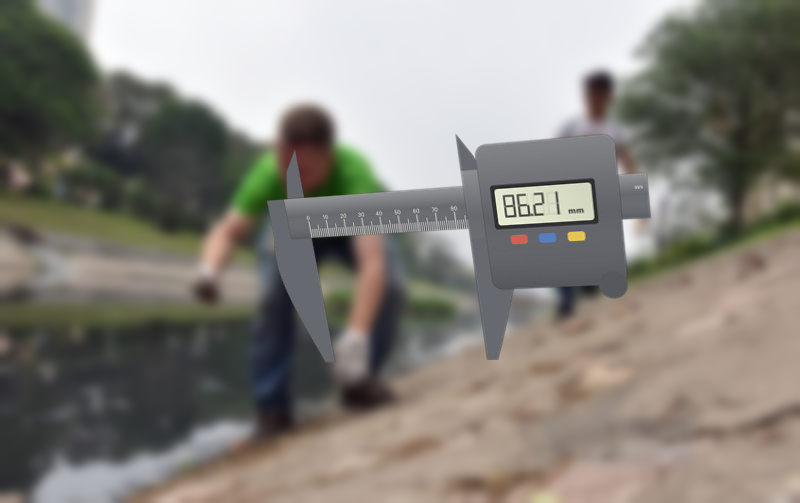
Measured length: 86.21 mm
